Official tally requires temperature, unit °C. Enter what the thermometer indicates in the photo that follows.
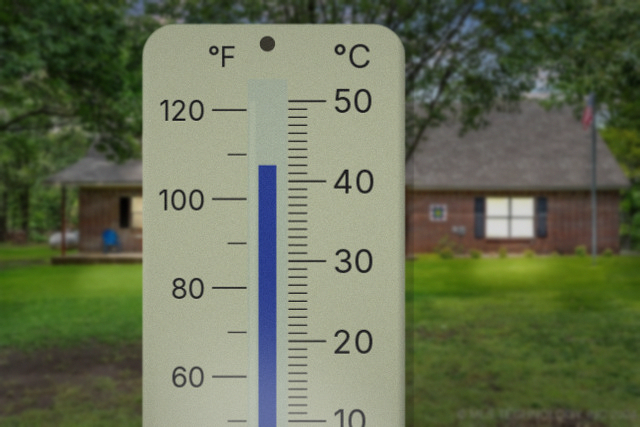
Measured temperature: 42 °C
